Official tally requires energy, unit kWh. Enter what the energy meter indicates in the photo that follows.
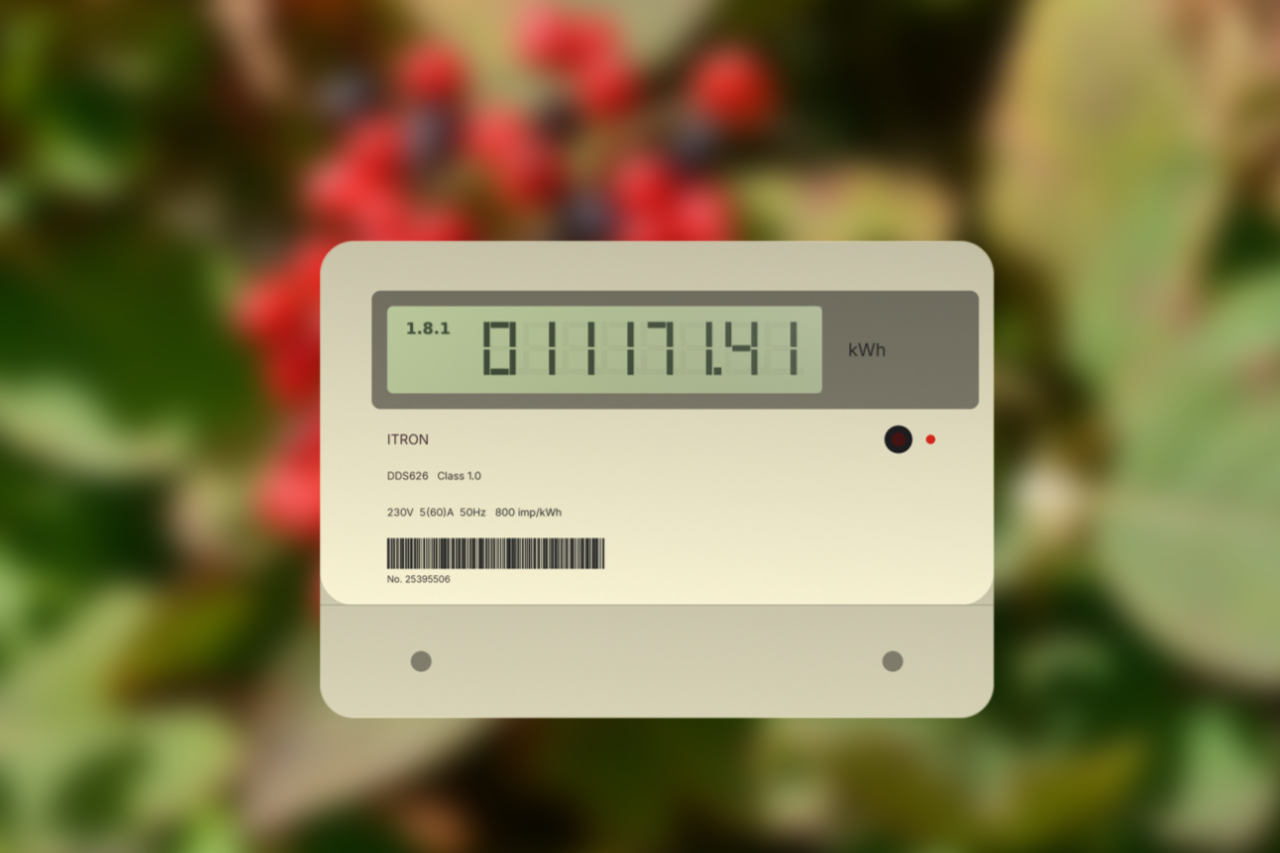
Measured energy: 11171.41 kWh
